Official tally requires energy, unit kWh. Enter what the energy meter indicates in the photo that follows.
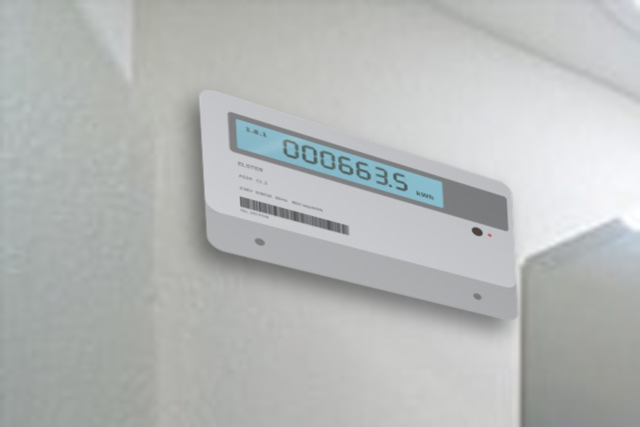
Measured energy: 663.5 kWh
